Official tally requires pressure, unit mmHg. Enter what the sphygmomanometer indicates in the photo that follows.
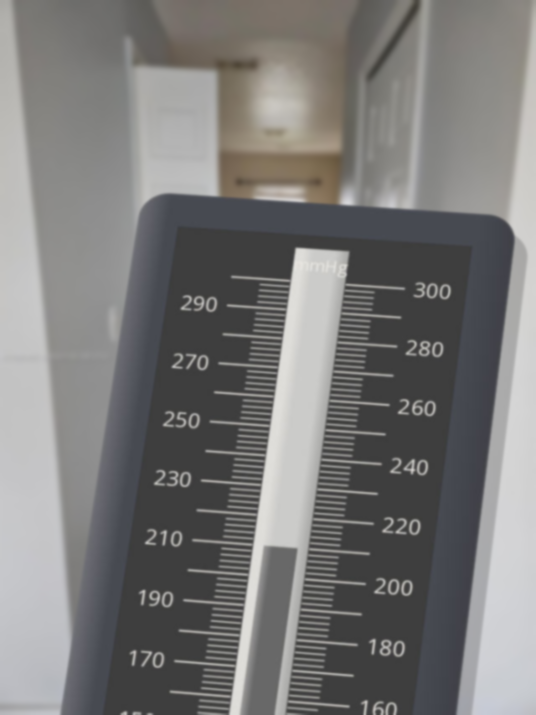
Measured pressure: 210 mmHg
